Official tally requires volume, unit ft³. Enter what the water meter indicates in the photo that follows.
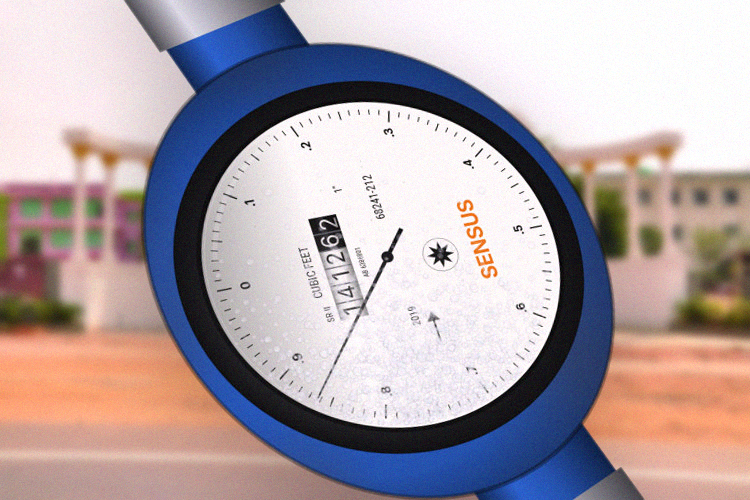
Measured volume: 141261.86 ft³
